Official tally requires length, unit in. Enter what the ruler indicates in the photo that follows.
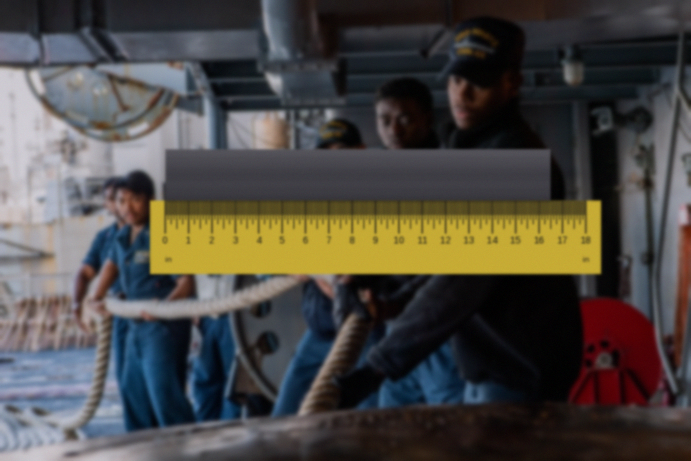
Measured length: 16.5 in
